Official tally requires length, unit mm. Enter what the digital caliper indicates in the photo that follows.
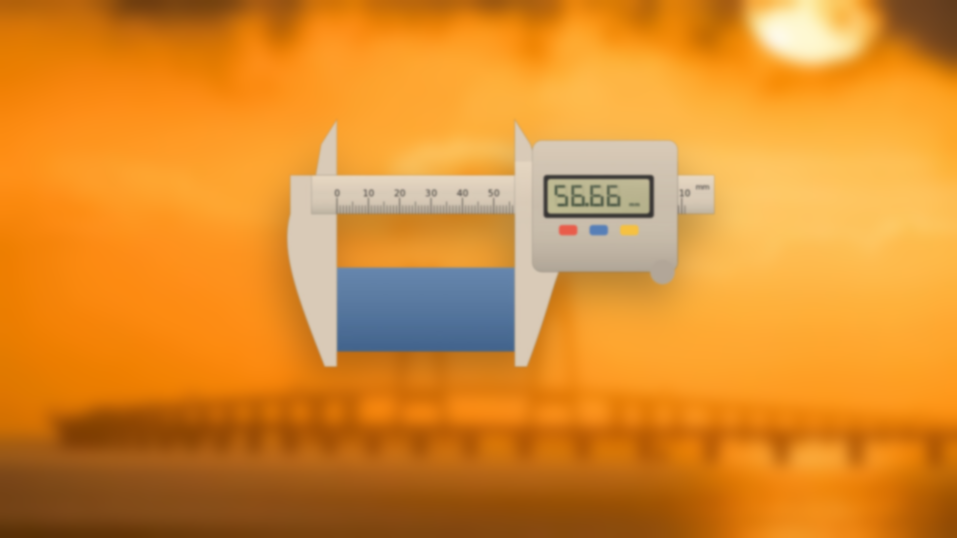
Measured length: 56.66 mm
